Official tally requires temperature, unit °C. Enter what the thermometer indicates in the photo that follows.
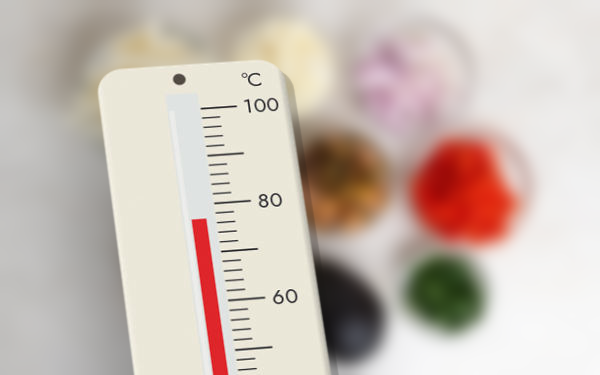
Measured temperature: 77 °C
